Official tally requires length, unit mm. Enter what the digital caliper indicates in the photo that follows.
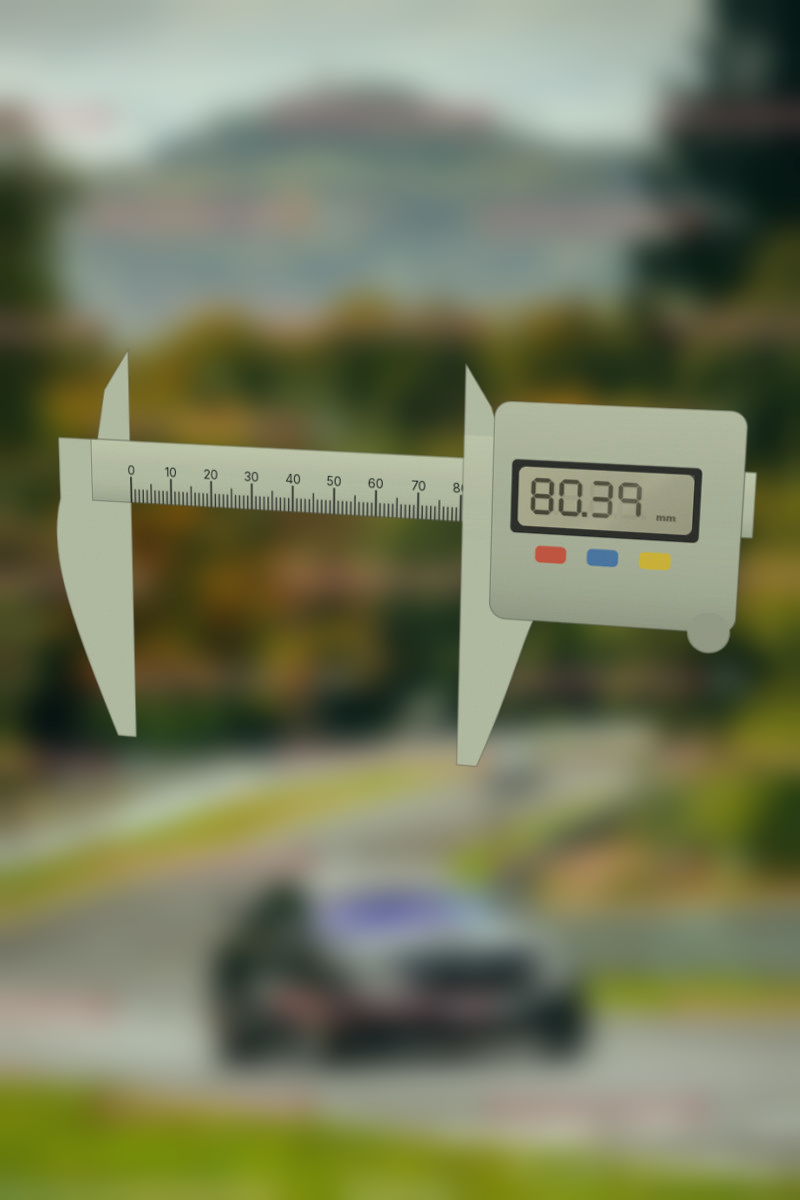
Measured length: 80.39 mm
